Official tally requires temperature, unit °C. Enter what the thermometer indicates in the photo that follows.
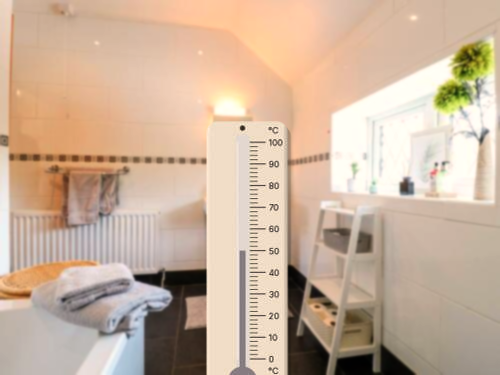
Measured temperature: 50 °C
